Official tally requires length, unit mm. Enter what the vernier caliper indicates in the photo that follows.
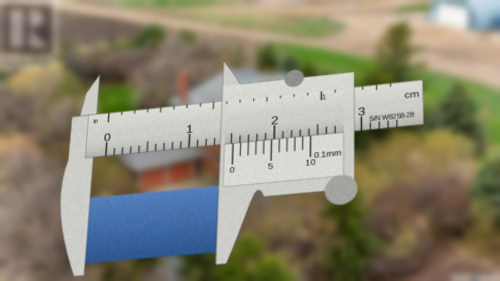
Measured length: 15.2 mm
